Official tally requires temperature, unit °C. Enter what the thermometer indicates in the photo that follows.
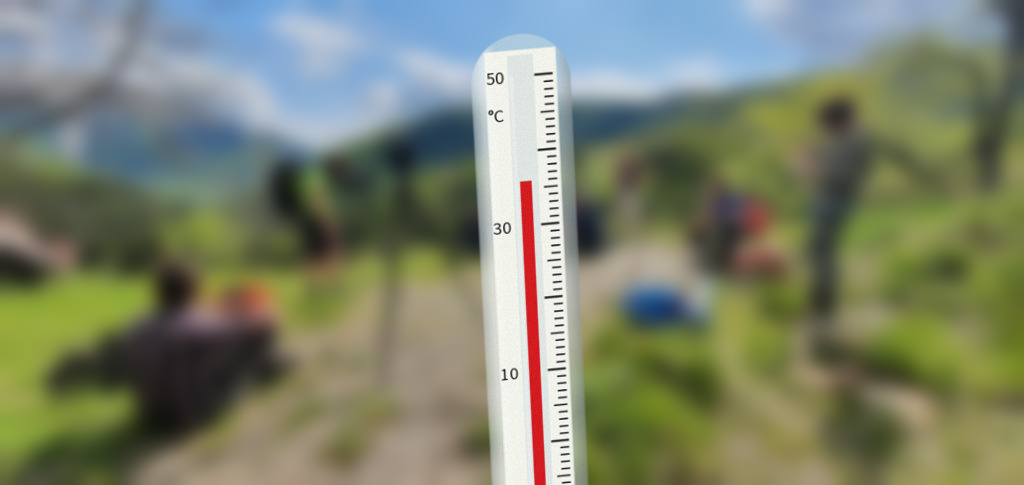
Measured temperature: 36 °C
